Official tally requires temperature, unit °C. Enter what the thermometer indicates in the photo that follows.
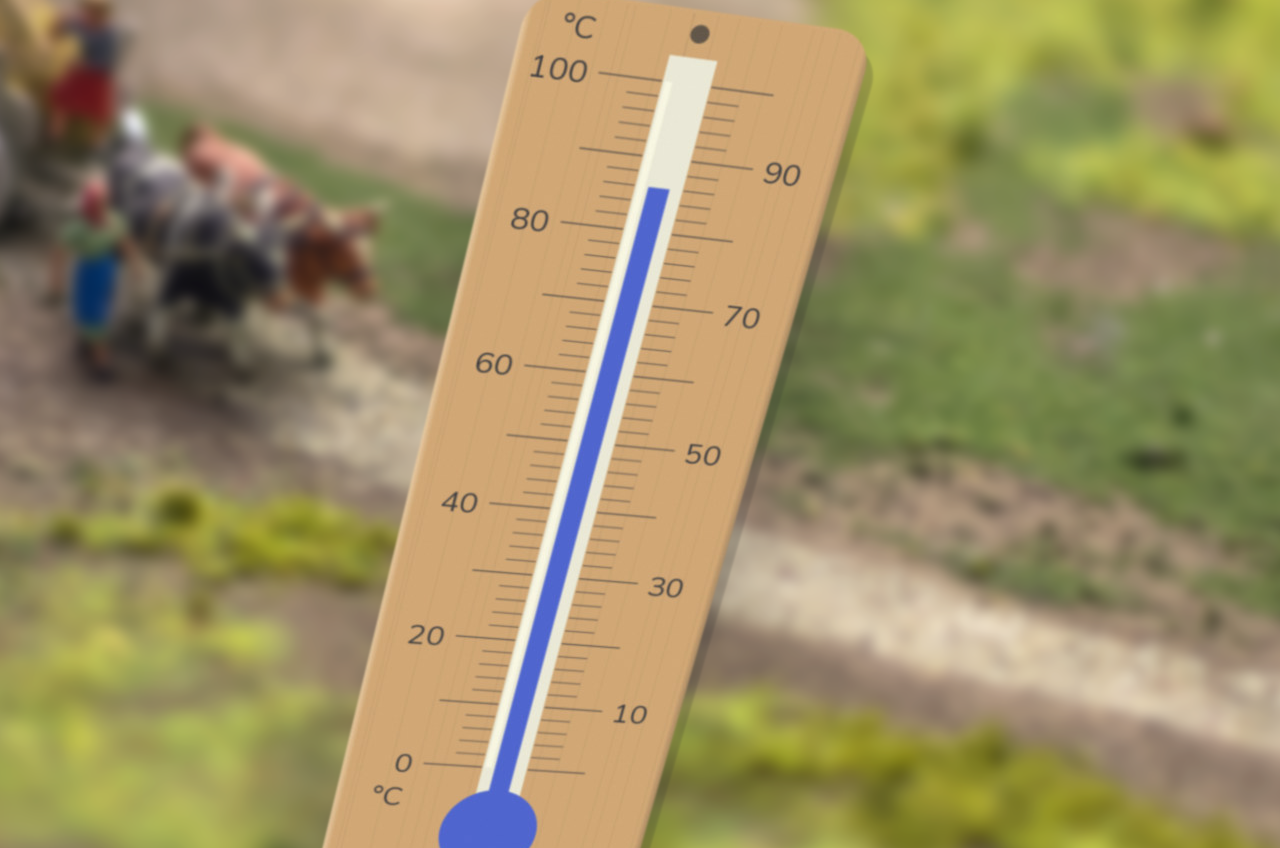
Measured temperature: 86 °C
